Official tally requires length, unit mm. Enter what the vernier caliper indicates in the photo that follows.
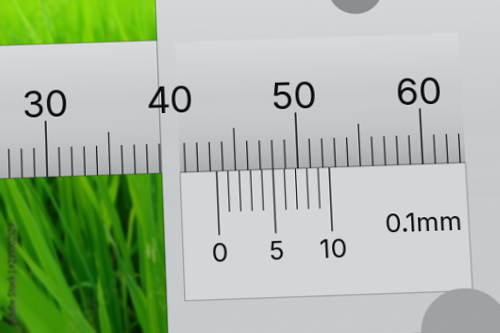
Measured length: 43.5 mm
